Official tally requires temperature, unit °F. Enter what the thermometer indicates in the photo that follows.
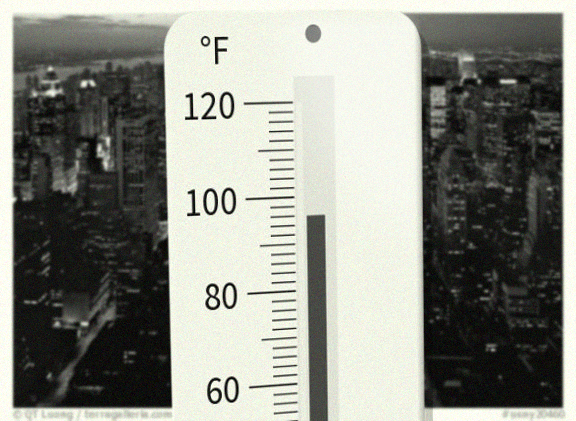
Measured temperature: 96 °F
